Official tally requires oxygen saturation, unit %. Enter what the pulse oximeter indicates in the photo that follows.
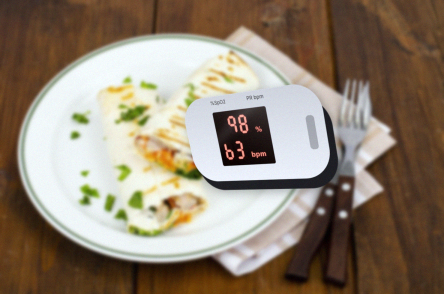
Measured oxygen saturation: 98 %
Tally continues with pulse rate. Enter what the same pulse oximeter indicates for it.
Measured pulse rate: 63 bpm
